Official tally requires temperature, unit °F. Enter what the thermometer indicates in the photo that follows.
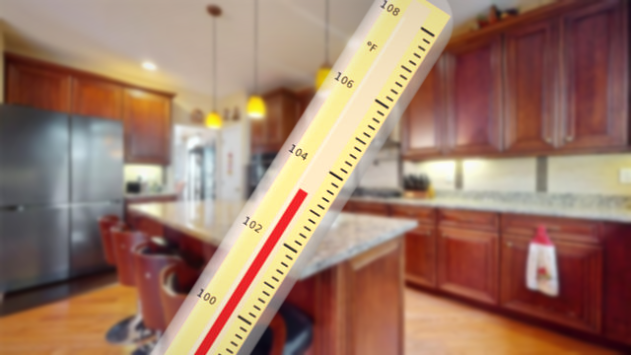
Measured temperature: 103.3 °F
